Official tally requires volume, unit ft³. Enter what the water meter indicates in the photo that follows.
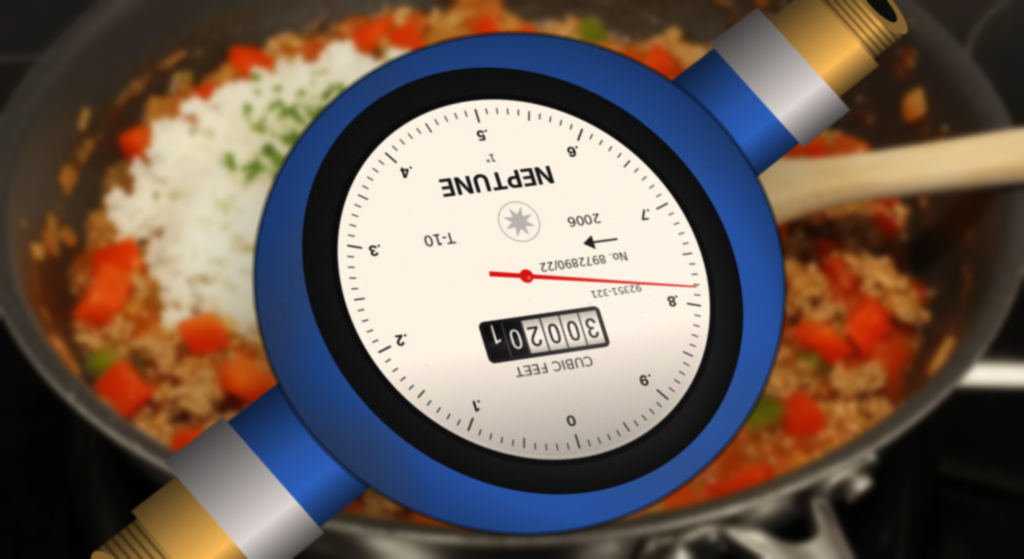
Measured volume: 300200.78 ft³
